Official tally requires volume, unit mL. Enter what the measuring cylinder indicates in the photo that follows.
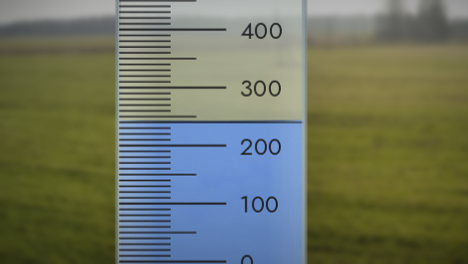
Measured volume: 240 mL
